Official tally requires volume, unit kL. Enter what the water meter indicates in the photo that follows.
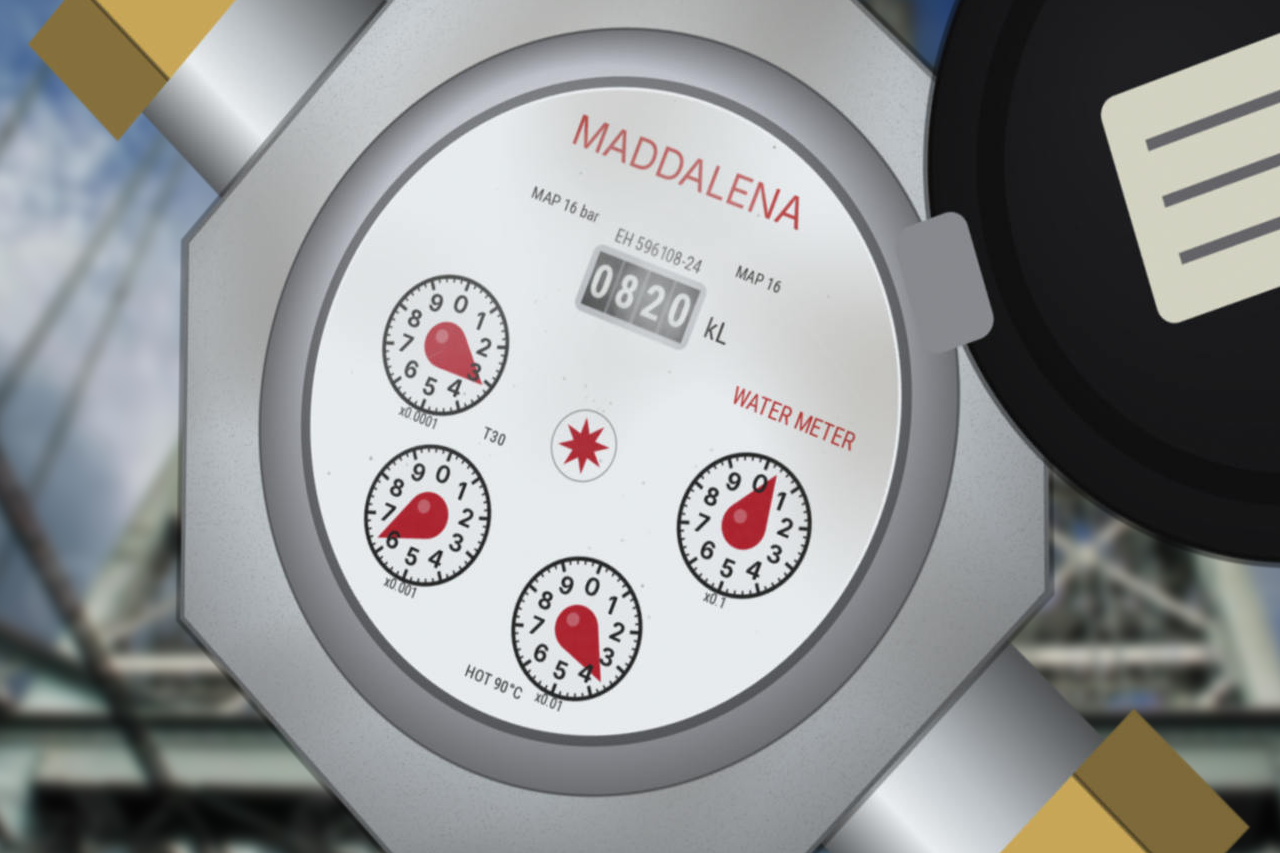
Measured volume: 820.0363 kL
